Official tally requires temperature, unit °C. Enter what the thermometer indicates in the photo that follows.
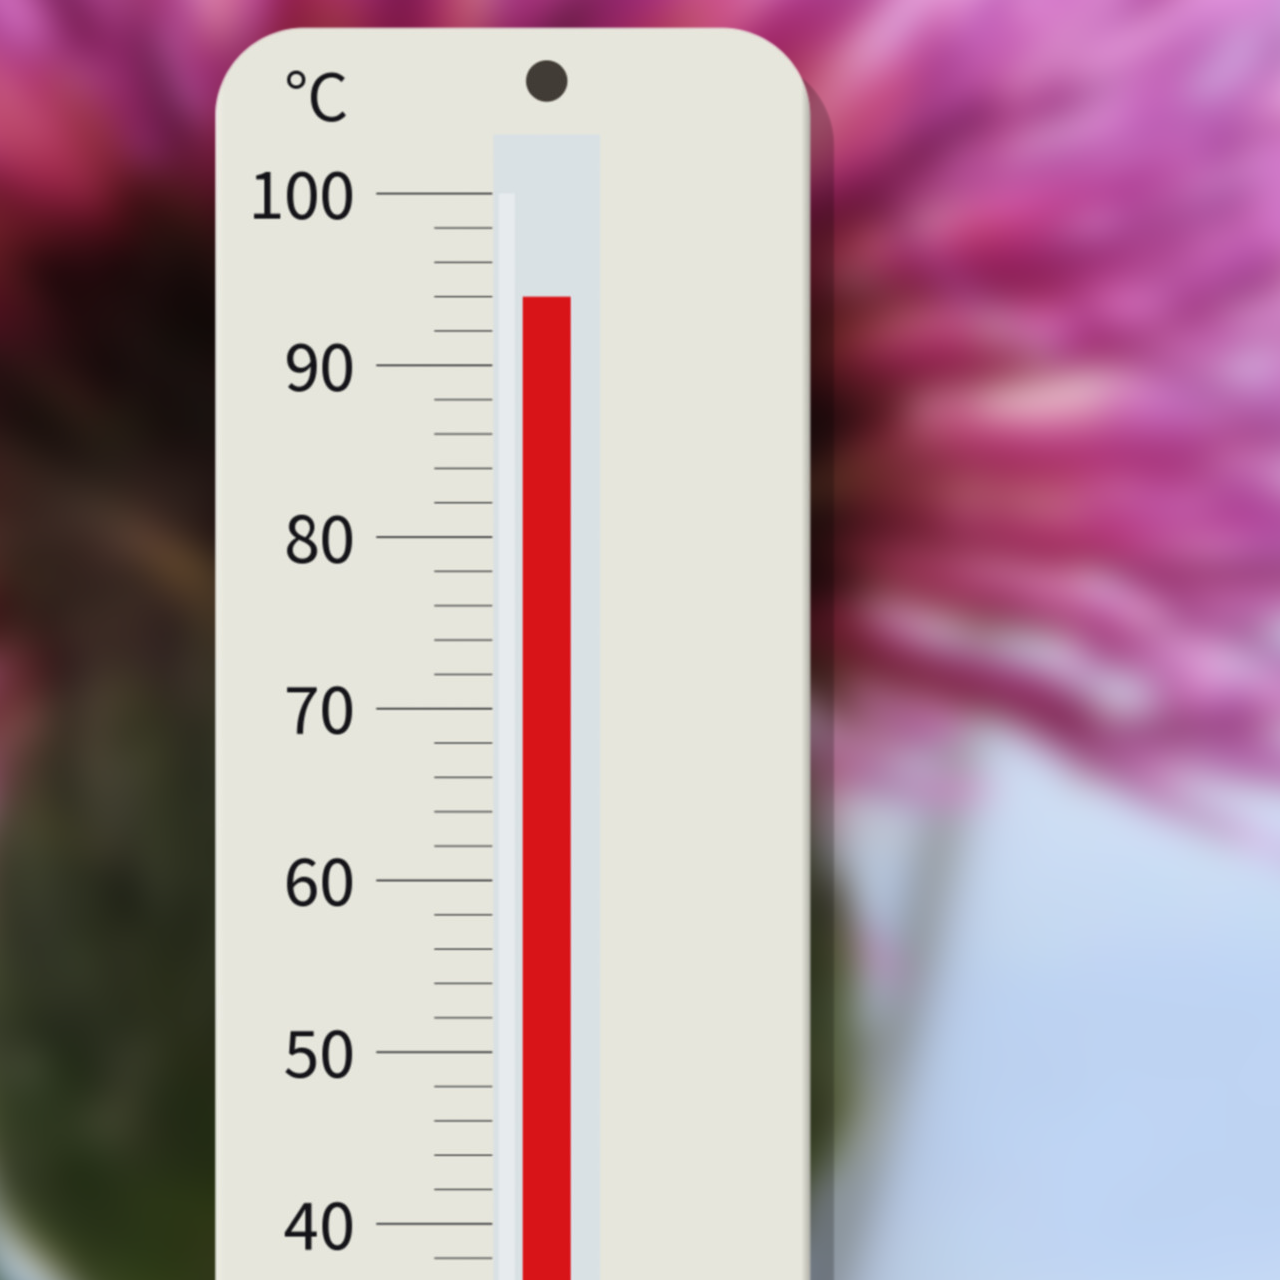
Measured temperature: 94 °C
